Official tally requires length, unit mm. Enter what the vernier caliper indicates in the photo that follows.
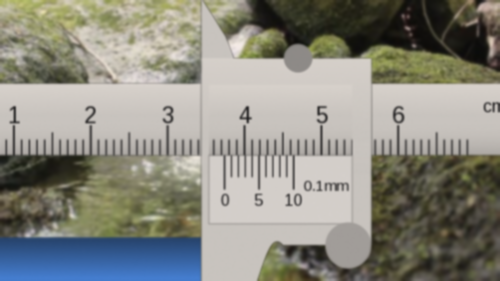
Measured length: 37.4 mm
